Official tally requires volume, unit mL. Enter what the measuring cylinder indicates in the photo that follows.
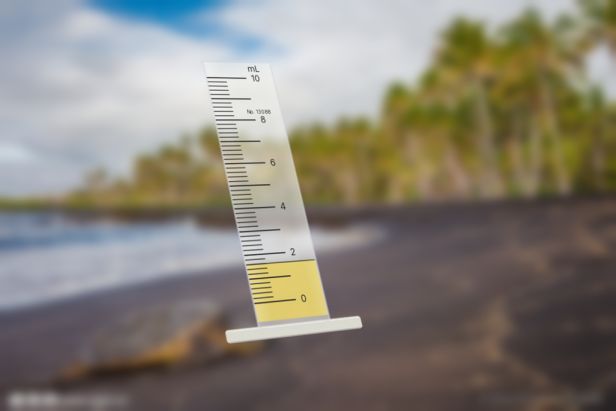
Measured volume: 1.6 mL
